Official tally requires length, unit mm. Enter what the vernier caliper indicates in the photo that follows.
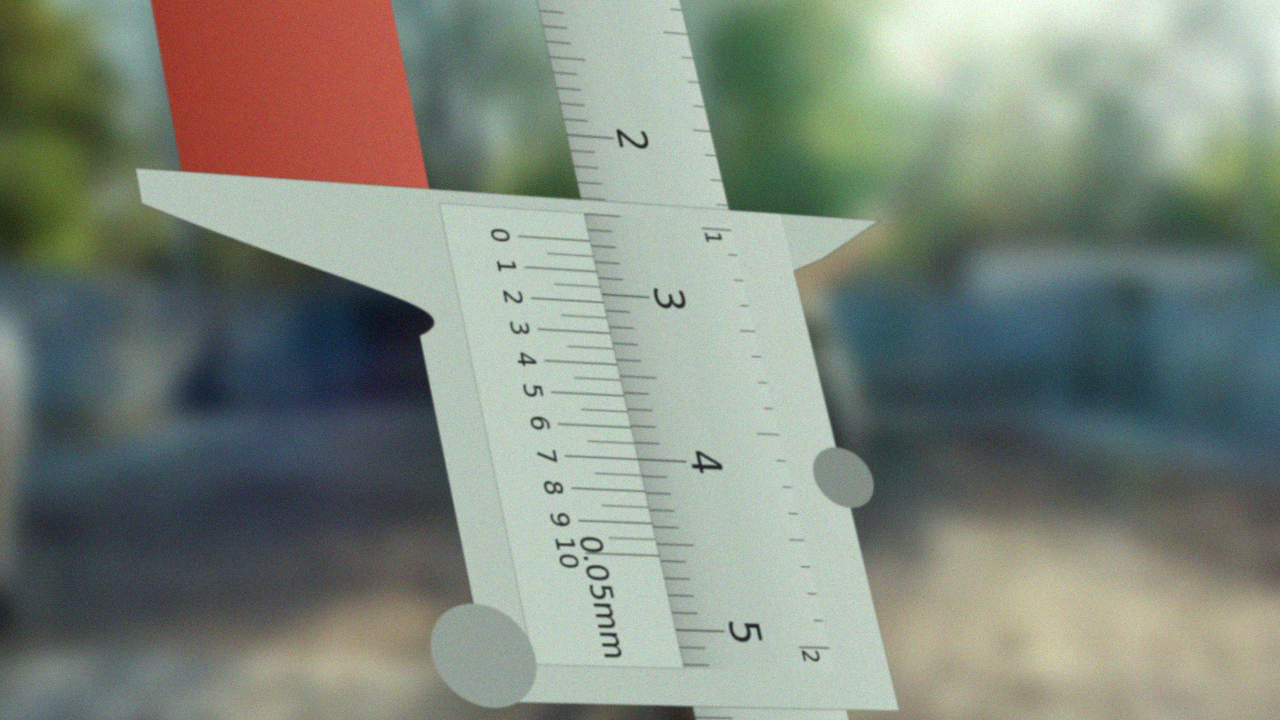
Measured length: 26.7 mm
